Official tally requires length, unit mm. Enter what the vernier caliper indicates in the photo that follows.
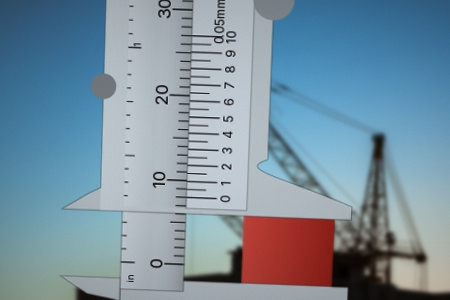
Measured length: 8.0 mm
